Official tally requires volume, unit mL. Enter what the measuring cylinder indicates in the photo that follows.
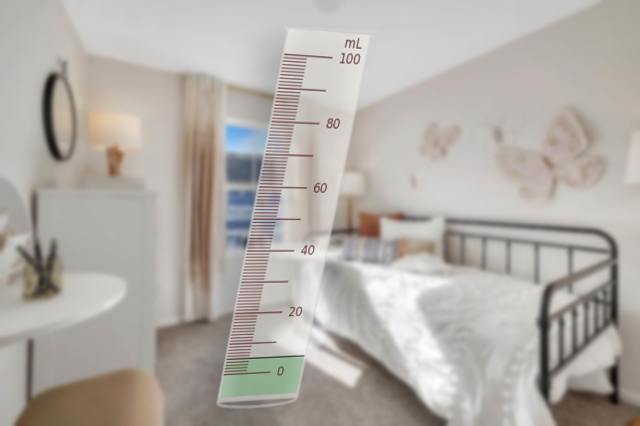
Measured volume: 5 mL
